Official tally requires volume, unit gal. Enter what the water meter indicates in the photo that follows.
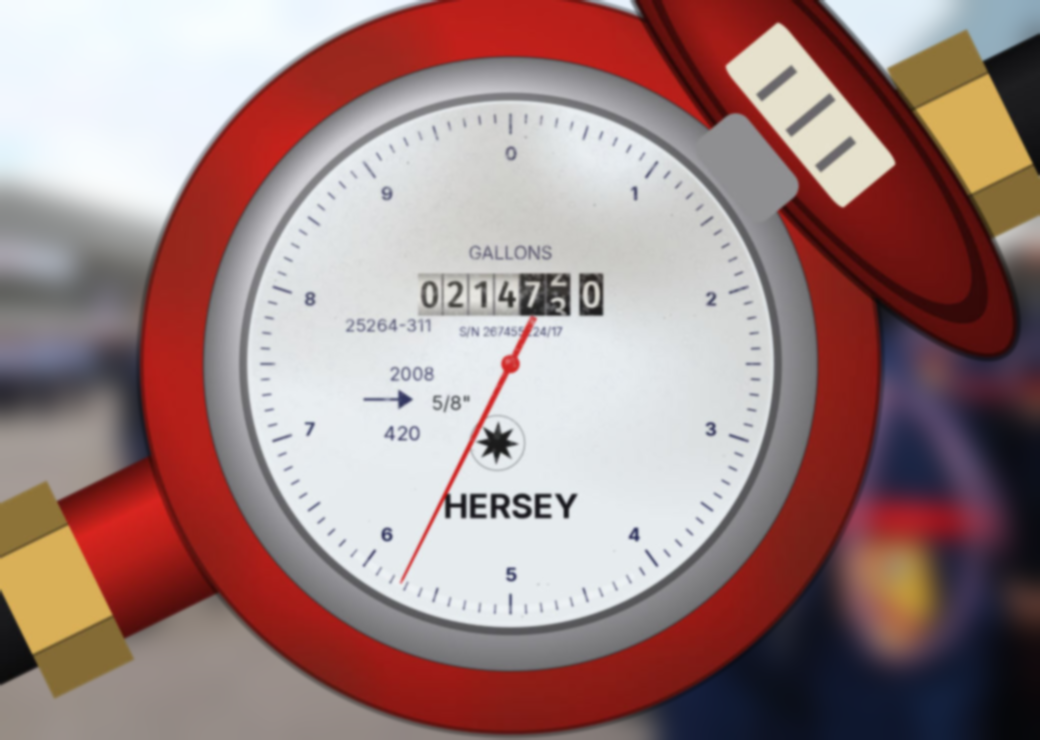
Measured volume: 214725.7 gal
